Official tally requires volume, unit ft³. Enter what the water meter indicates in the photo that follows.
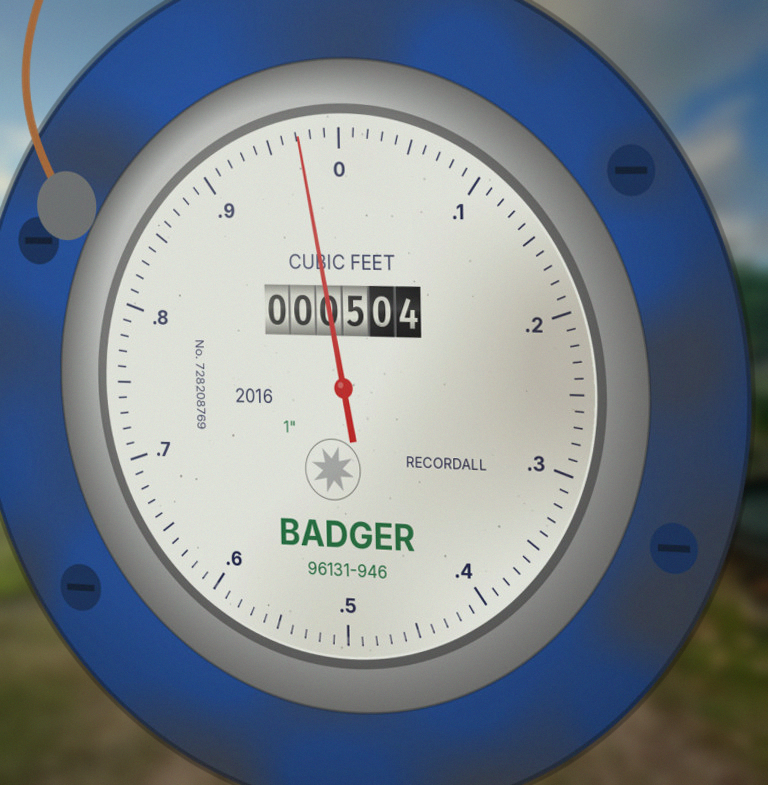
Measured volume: 503.97 ft³
